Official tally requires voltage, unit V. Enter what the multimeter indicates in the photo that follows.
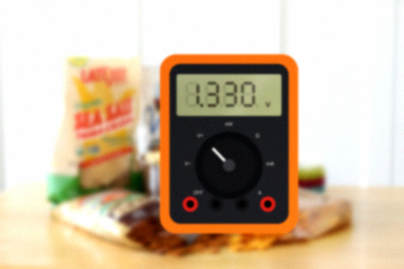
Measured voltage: 1.330 V
